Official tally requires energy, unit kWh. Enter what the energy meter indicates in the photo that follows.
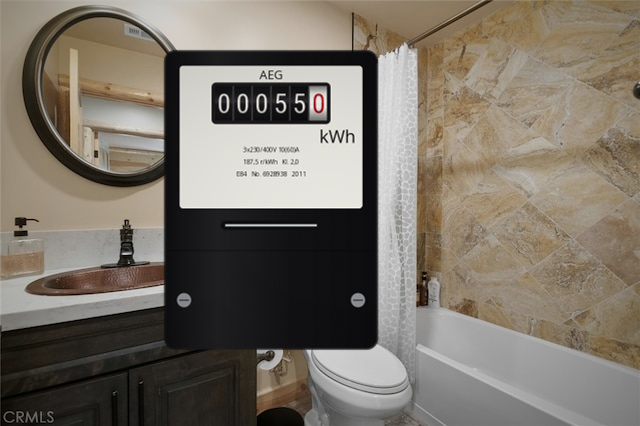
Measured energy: 55.0 kWh
